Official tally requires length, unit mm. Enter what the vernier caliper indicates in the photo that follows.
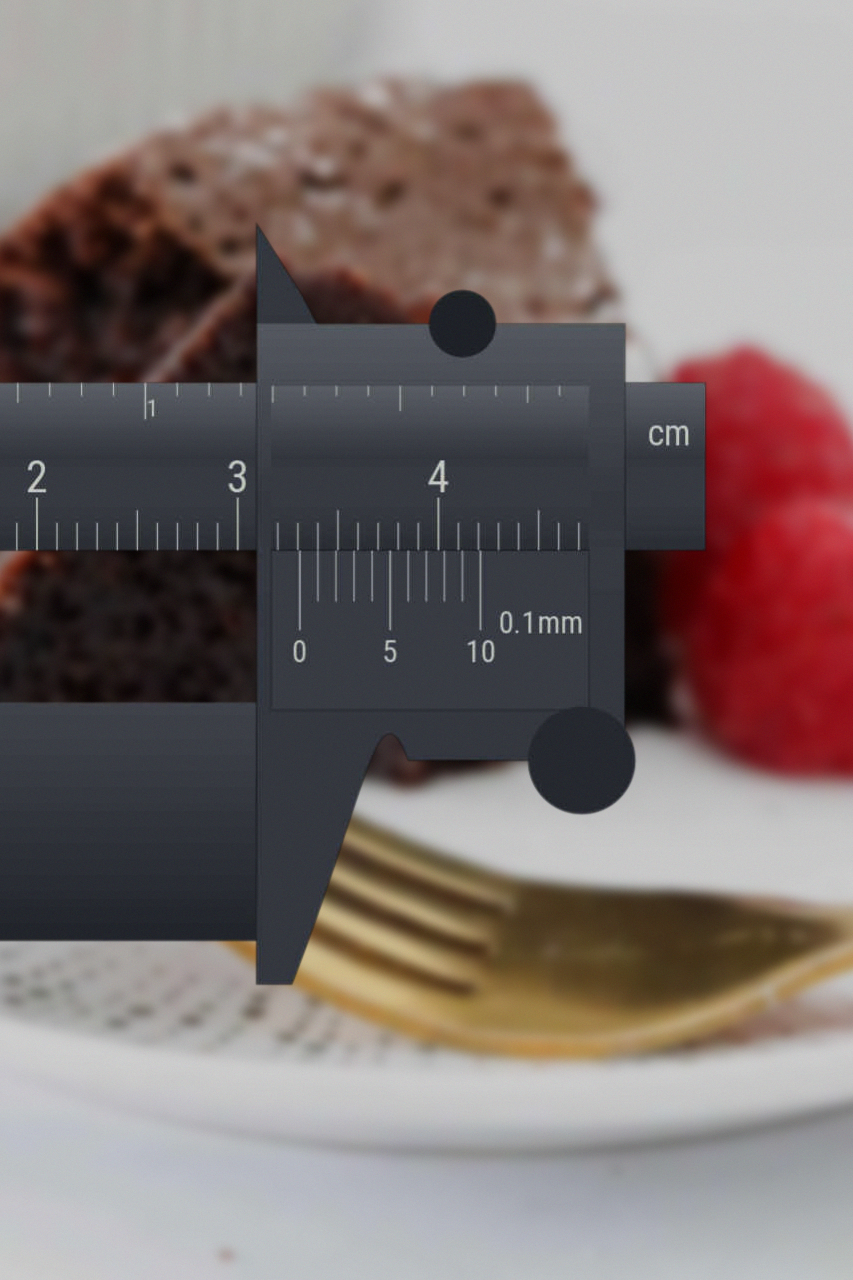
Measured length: 33.1 mm
